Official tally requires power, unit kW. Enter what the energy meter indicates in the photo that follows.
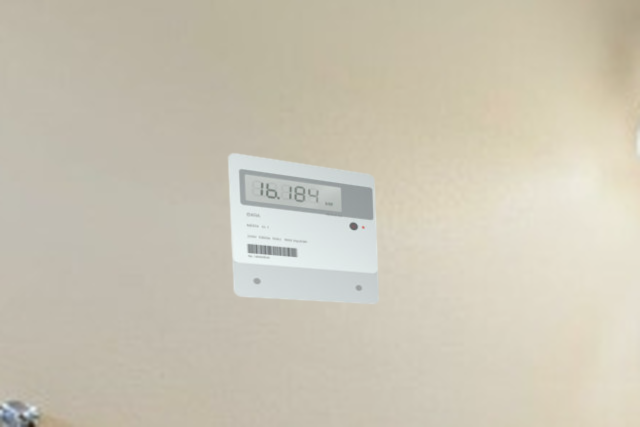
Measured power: 16.184 kW
